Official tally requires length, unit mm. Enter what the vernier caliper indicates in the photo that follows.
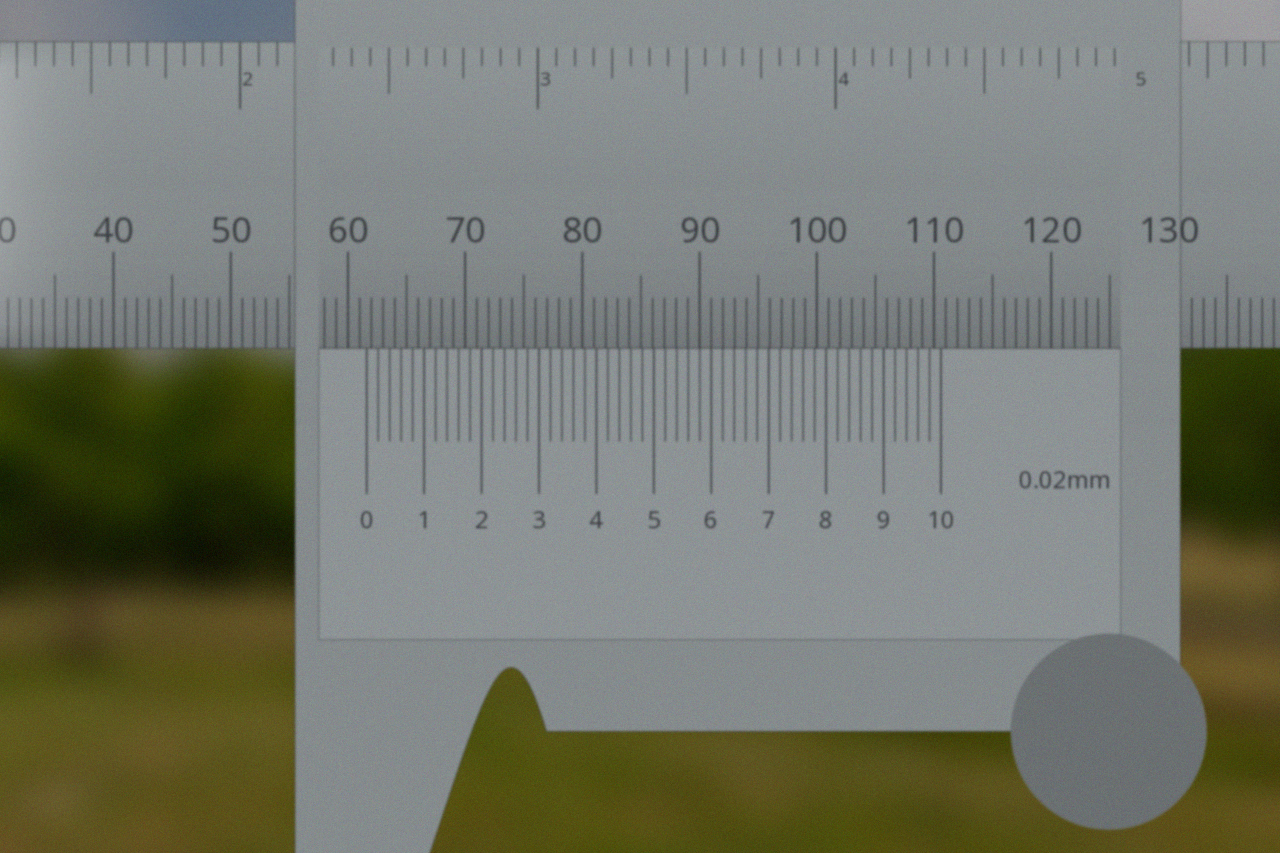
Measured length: 61.6 mm
